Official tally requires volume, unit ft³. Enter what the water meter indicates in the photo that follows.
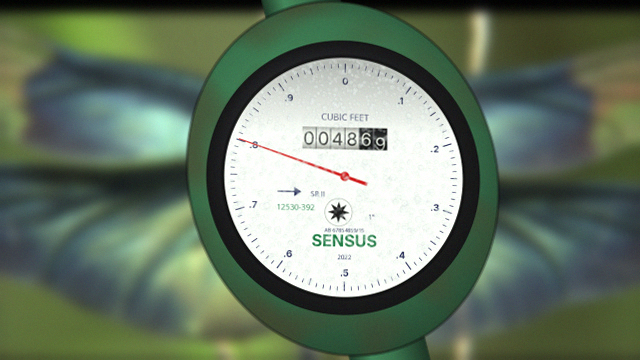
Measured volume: 4868.80 ft³
